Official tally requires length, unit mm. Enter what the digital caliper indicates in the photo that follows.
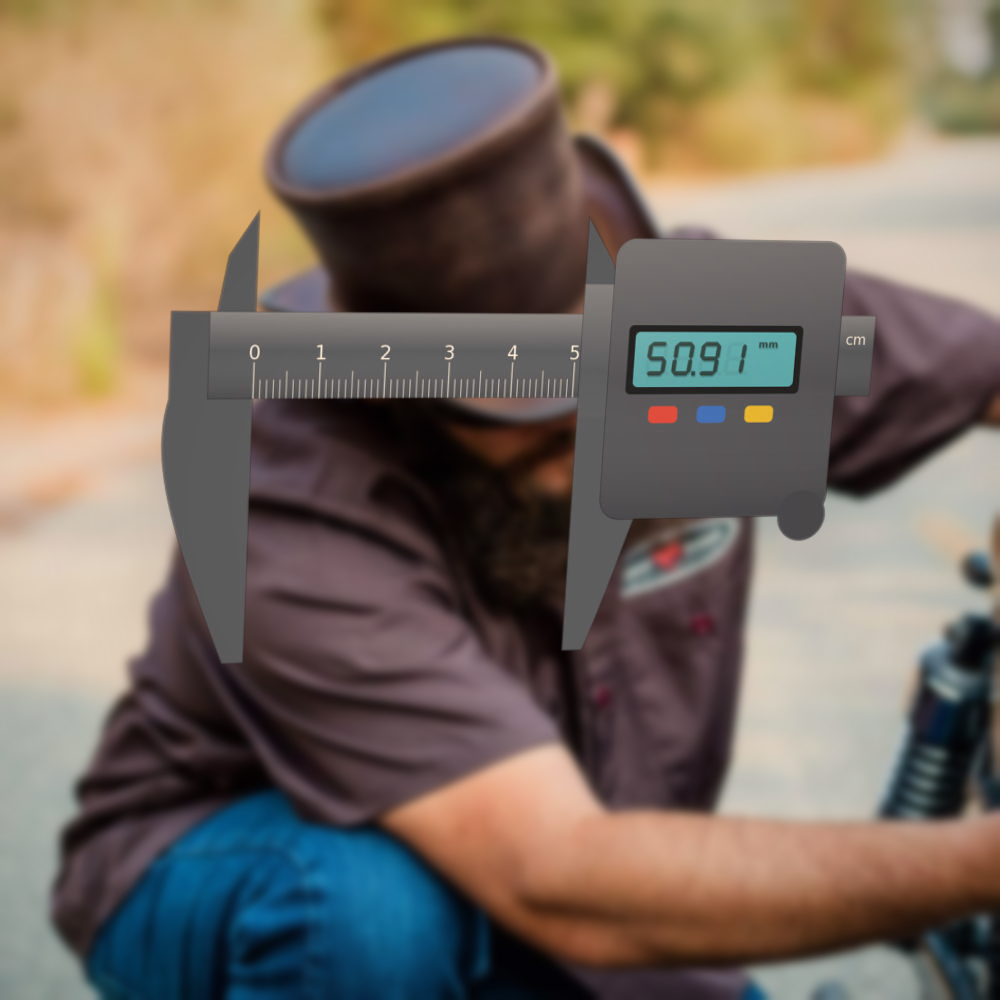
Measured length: 50.91 mm
